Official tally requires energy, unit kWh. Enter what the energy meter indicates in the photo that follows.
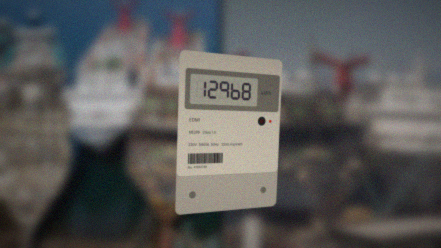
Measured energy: 12968 kWh
